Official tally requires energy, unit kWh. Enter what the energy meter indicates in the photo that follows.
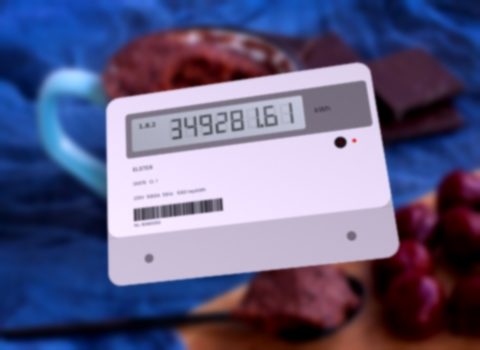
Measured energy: 349281.61 kWh
